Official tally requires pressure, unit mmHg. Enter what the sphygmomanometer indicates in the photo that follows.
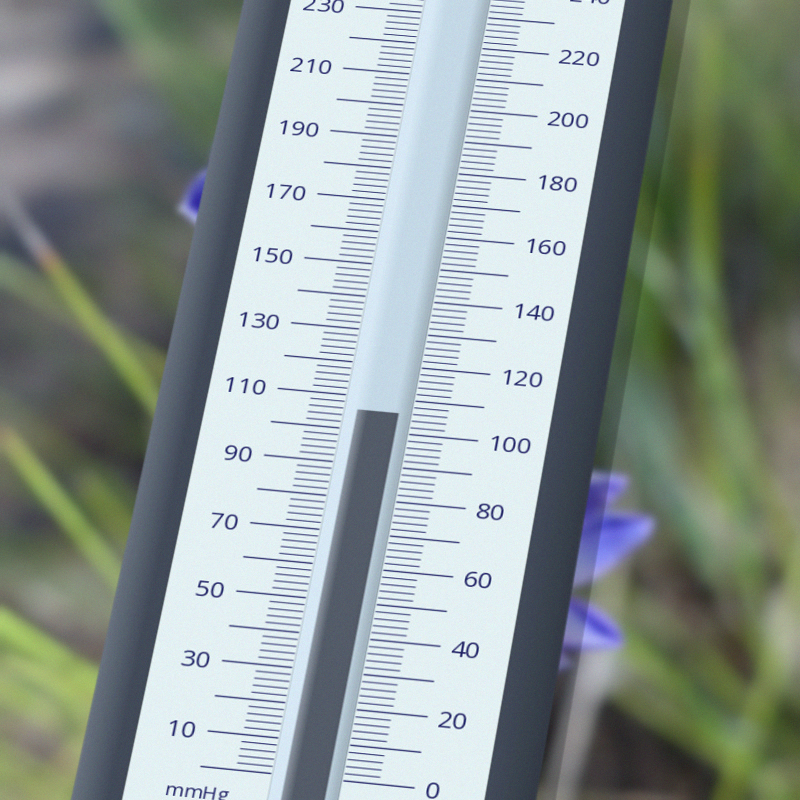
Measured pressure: 106 mmHg
